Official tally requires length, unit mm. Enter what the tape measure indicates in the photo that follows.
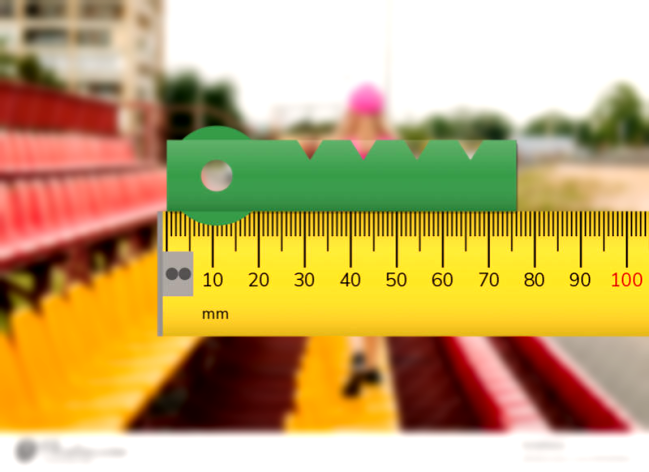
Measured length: 76 mm
